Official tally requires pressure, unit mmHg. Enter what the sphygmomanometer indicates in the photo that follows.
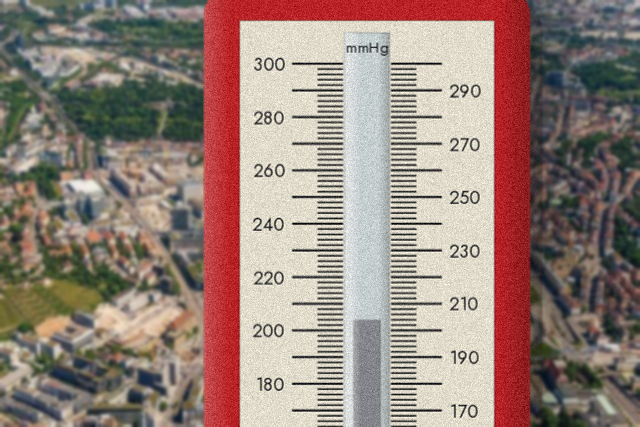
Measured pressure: 204 mmHg
